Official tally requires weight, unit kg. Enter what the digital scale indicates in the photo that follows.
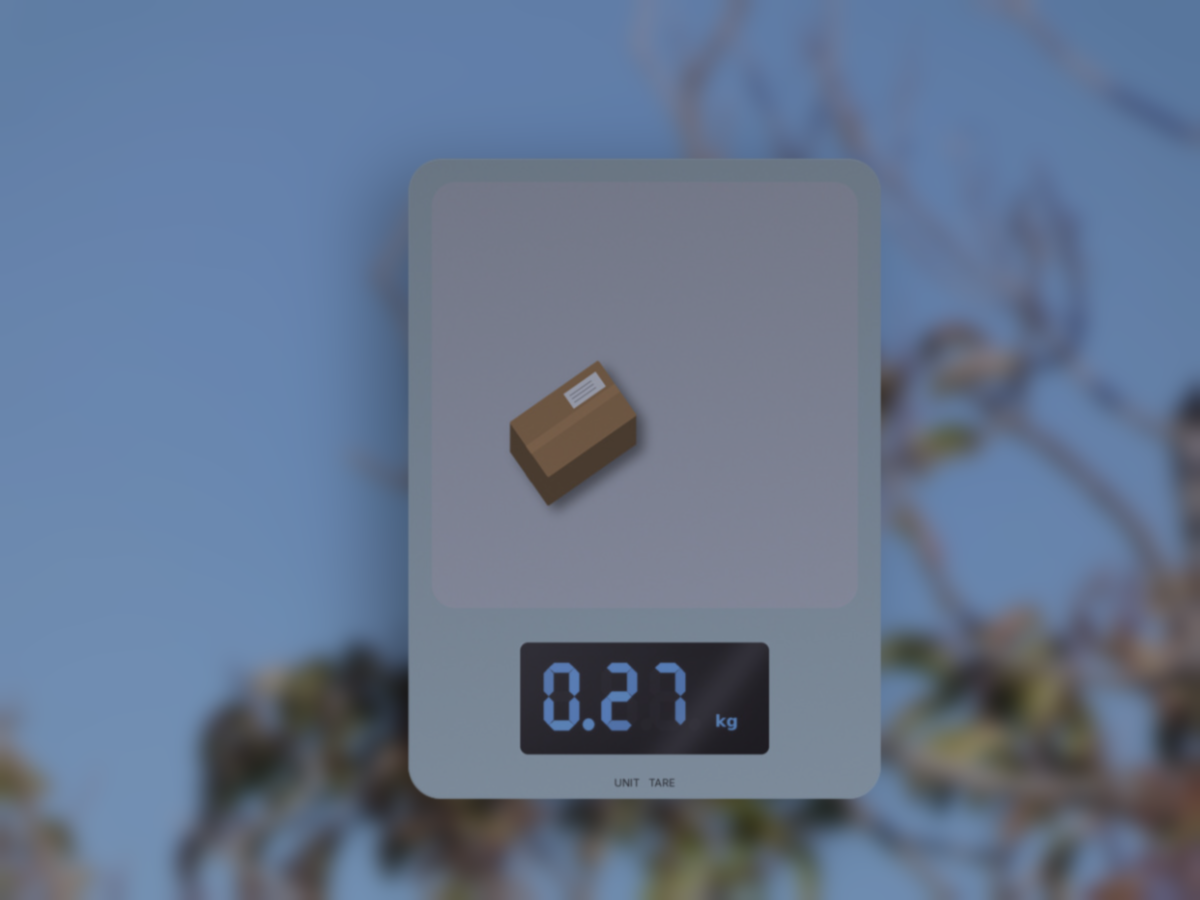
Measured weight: 0.27 kg
